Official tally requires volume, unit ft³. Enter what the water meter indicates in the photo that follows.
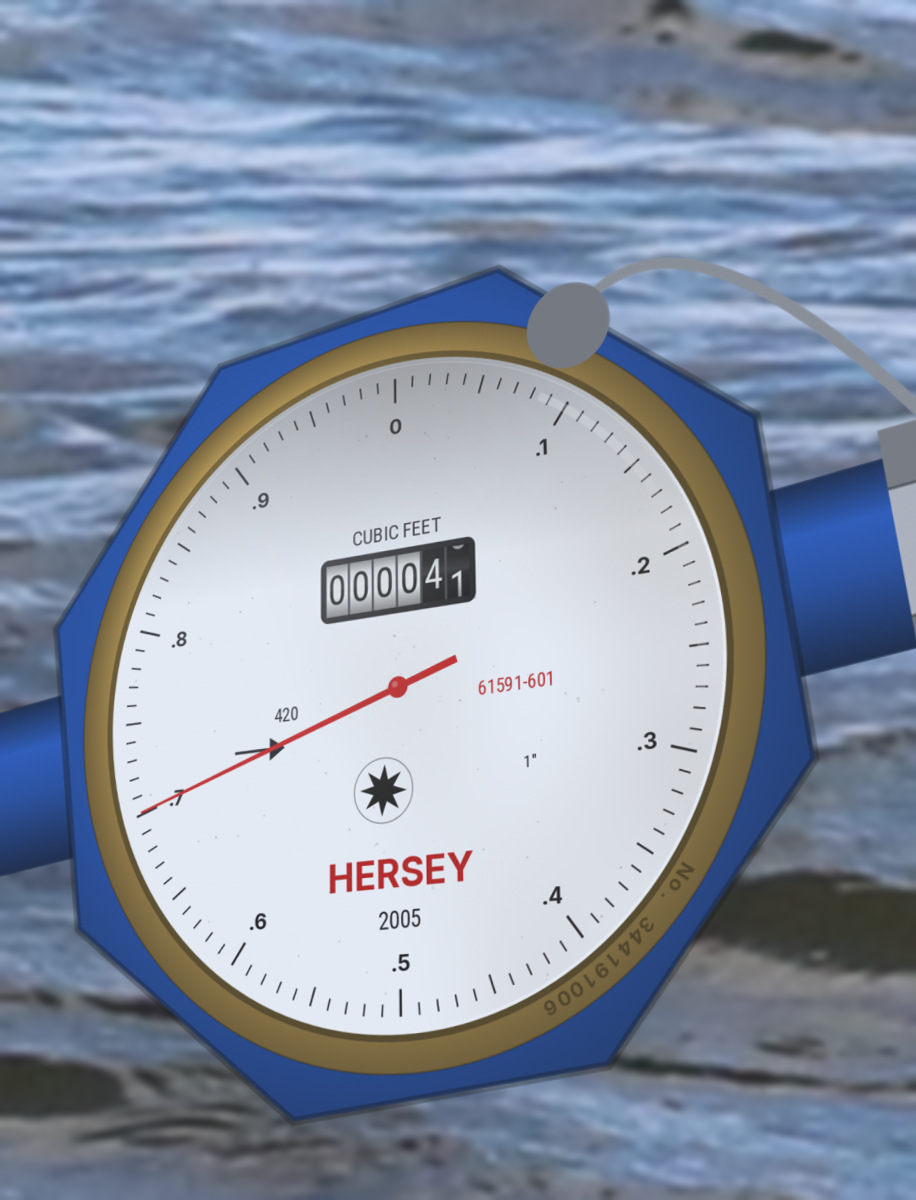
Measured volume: 40.70 ft³
